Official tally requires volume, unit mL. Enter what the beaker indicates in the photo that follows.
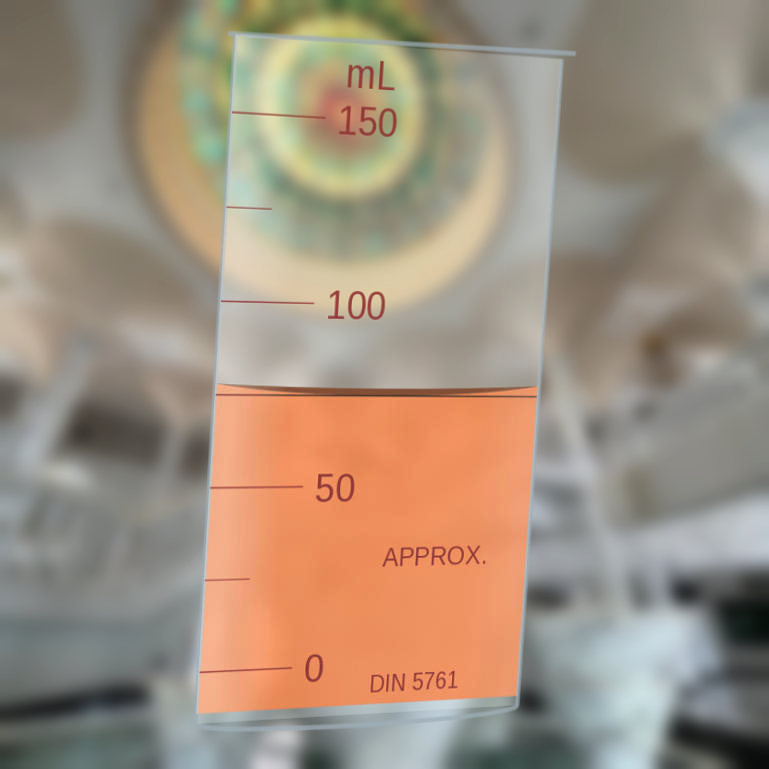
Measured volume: 75 mL
